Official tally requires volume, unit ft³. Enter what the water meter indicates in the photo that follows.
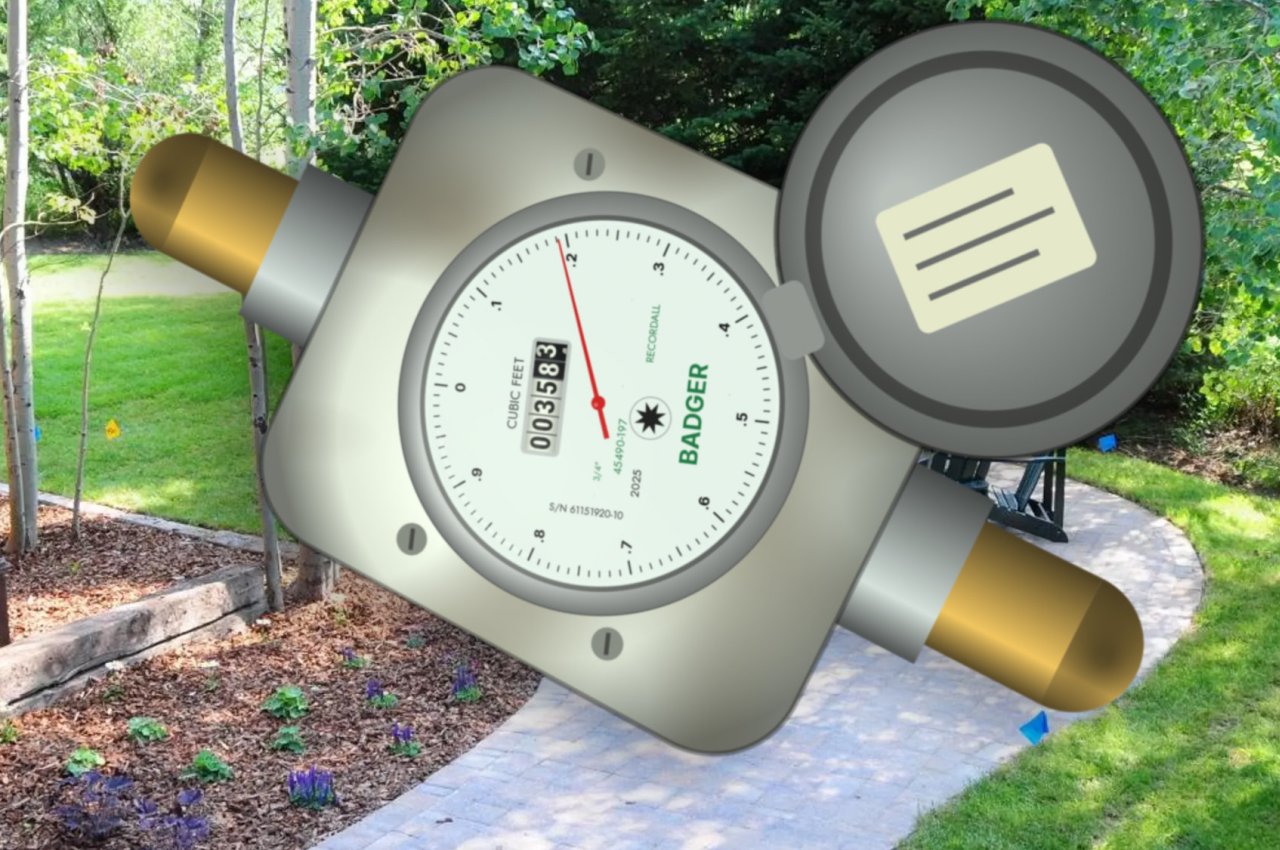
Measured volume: 3583.19 ft³
